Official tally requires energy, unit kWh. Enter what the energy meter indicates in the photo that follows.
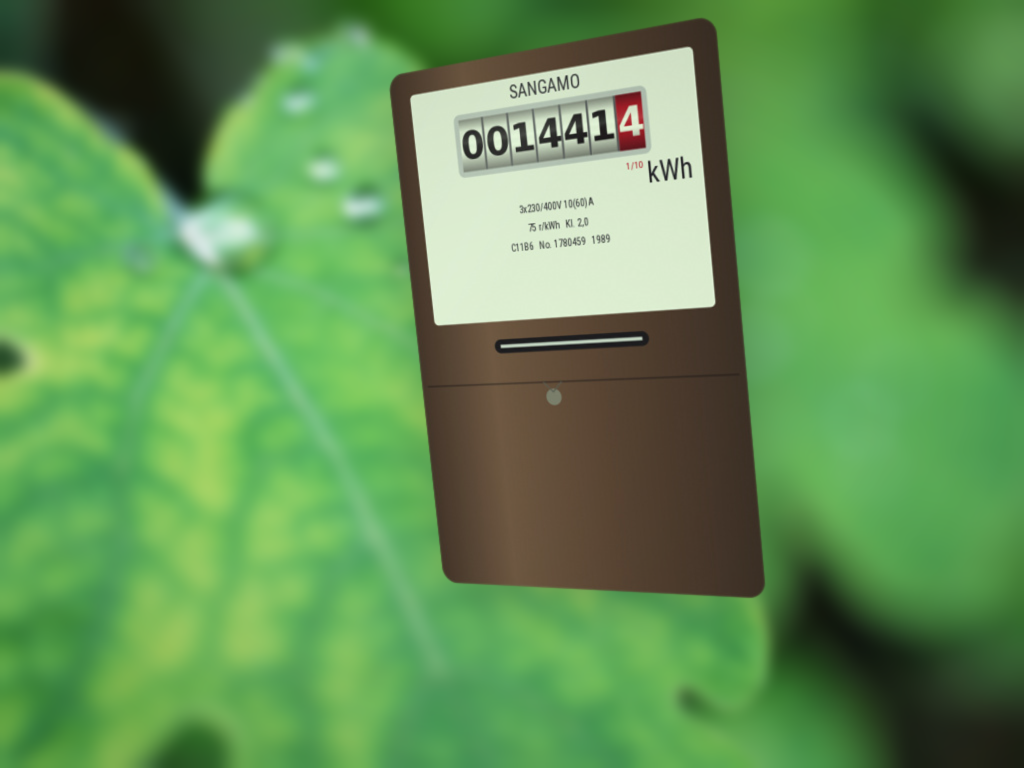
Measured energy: 1441.4 kWh
